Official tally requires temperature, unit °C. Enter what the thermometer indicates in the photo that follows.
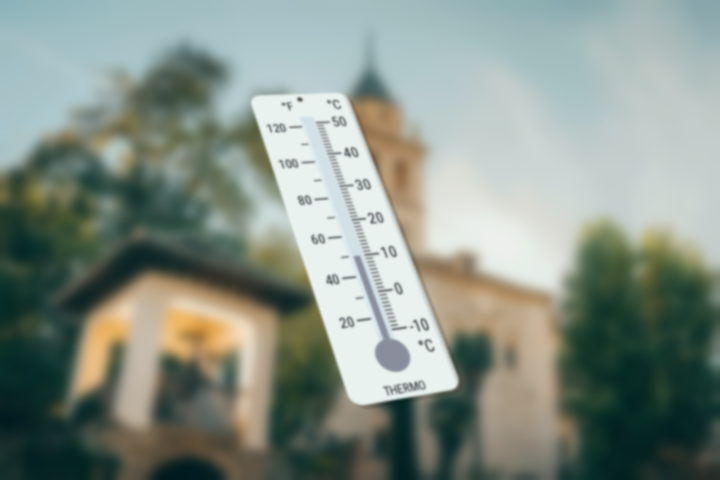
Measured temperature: 10 °C
